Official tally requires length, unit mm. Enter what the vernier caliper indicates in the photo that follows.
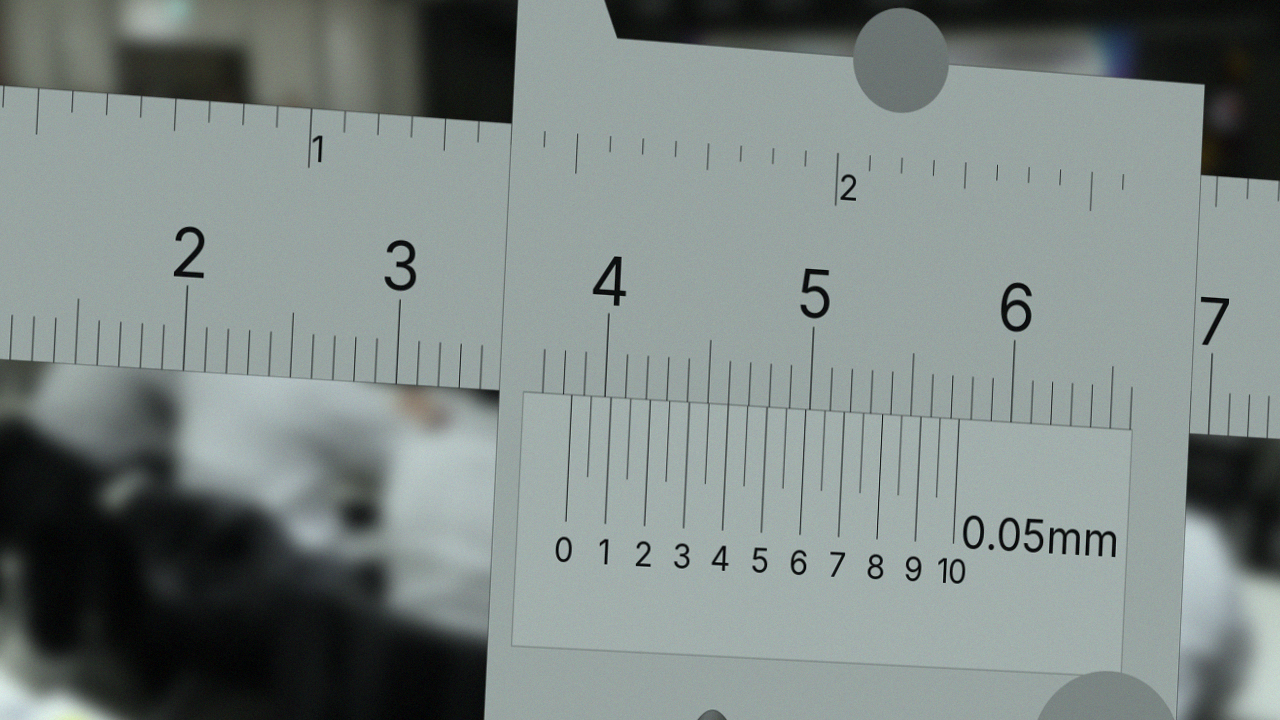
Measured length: 38.4 mm
